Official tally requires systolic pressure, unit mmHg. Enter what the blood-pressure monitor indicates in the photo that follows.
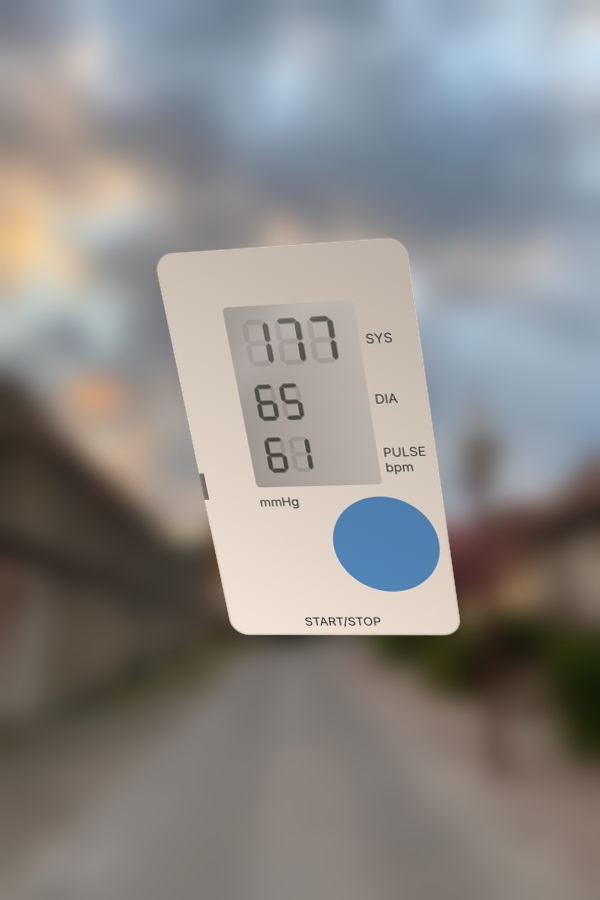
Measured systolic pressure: 177 mmHg
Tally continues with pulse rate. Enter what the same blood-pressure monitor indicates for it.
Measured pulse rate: 61 bpm
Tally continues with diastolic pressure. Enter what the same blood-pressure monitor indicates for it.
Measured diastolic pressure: 65 mmHg
